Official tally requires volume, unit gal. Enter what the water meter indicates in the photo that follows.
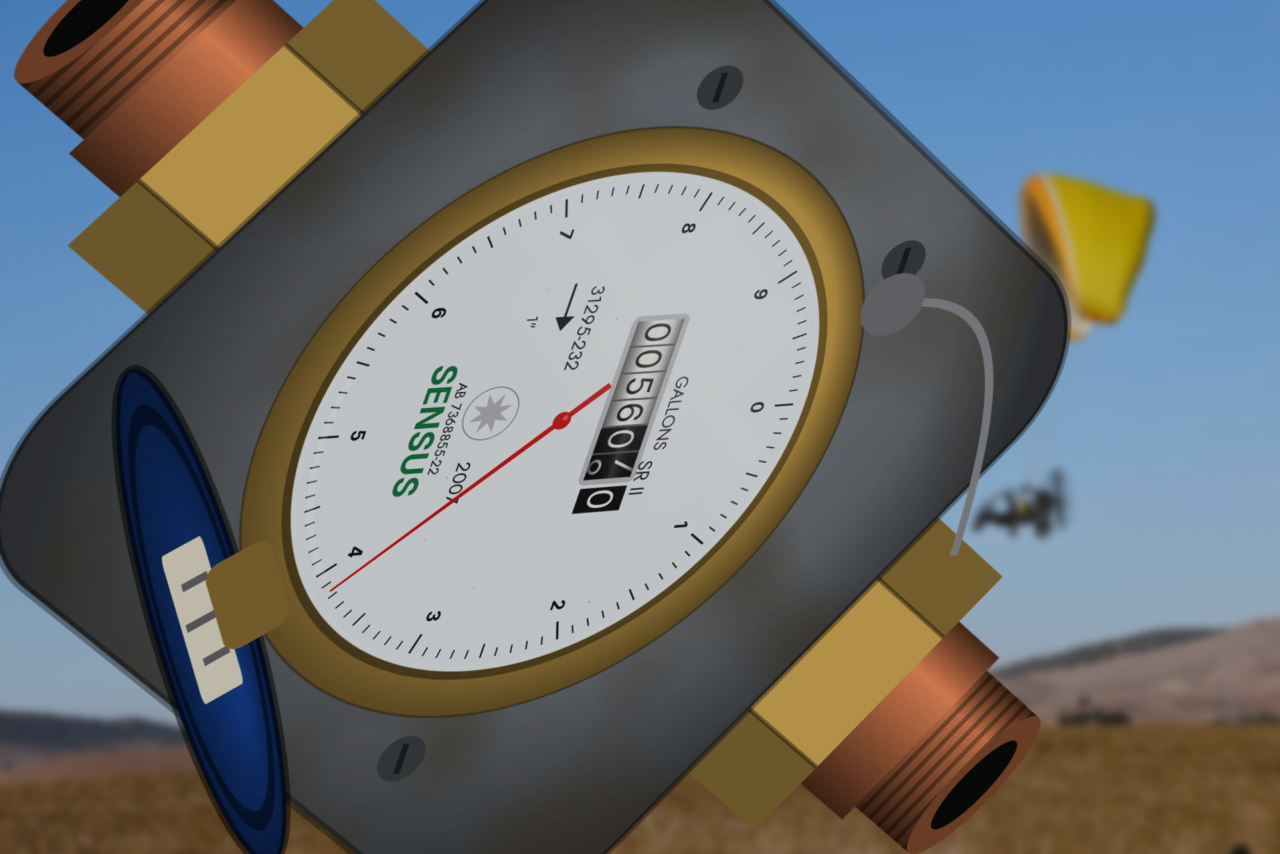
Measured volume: 56073.8 gal
